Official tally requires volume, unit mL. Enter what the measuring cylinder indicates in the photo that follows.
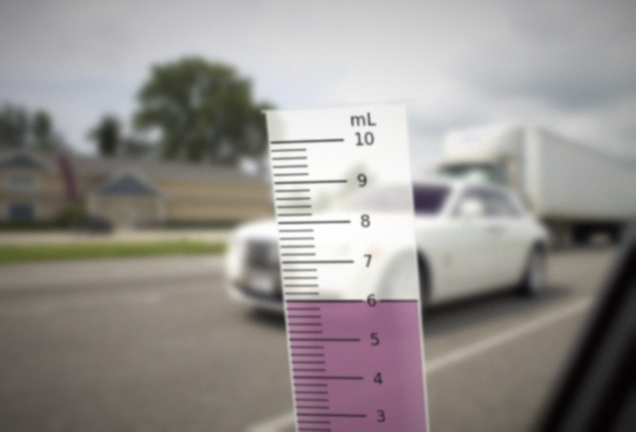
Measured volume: 6 mL
